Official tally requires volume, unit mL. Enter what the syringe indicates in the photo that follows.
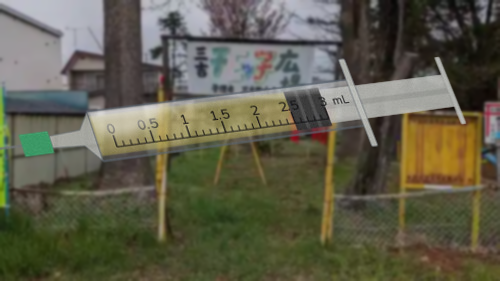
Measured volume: 2.5 mL
